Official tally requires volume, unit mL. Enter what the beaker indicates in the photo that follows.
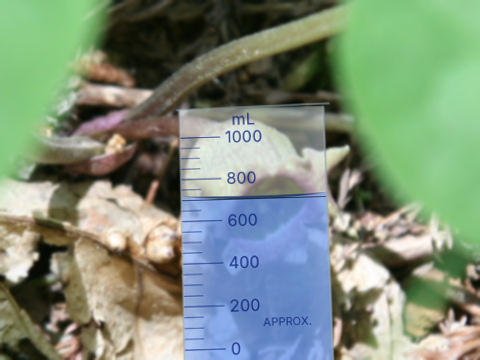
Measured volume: 700 mL
